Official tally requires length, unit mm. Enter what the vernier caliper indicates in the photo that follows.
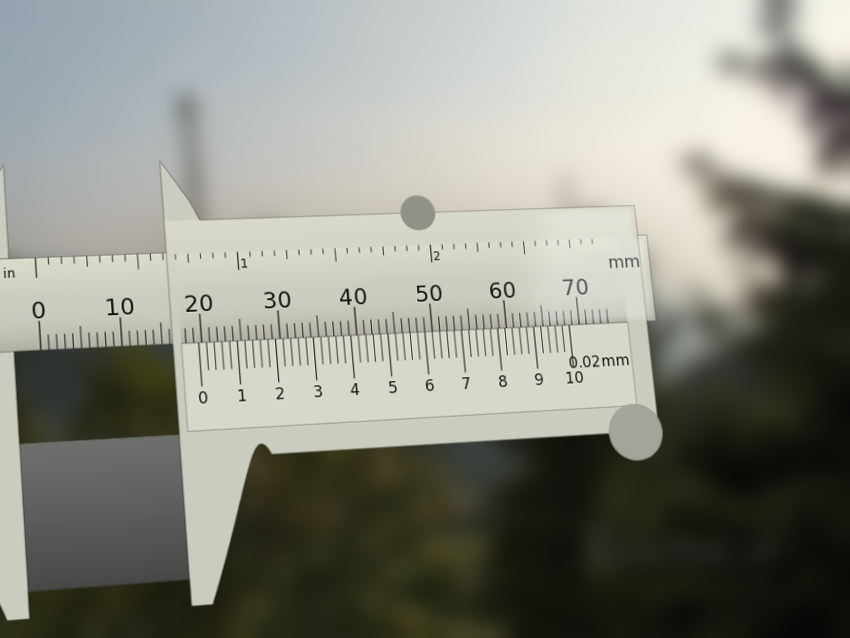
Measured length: 19.6 mm
